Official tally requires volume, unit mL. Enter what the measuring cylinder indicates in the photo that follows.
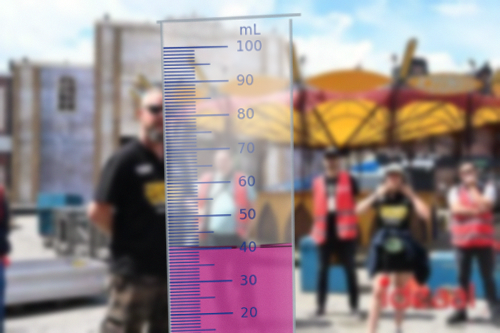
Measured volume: 40 mL
